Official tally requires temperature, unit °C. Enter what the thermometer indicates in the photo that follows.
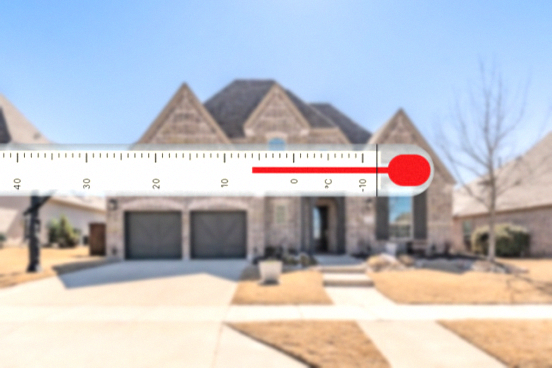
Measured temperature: 6 °C
